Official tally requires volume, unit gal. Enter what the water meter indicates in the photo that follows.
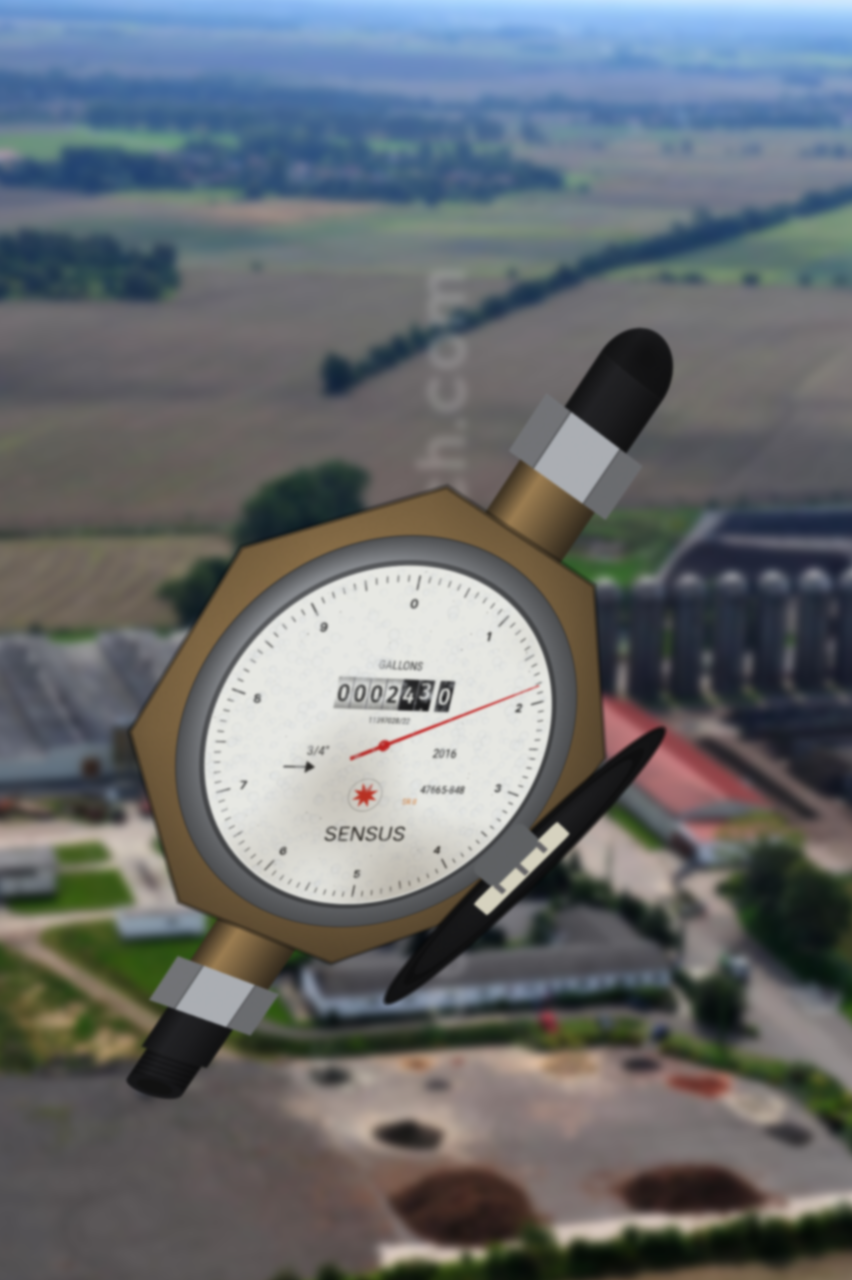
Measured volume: 2431.8 gal
